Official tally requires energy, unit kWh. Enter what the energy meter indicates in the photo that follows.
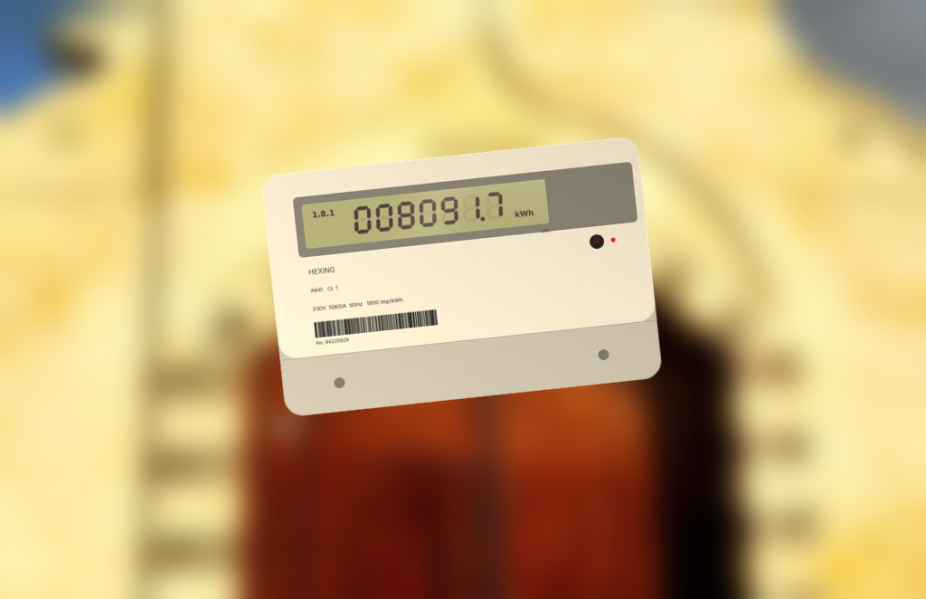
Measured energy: 8091.7 kWh
